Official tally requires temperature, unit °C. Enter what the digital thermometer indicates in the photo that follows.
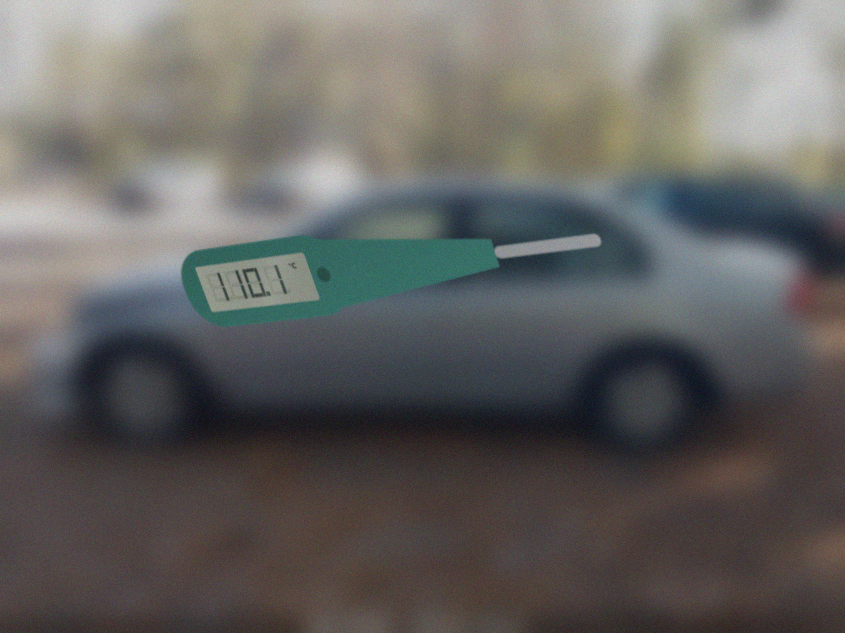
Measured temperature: 110.1 °C
